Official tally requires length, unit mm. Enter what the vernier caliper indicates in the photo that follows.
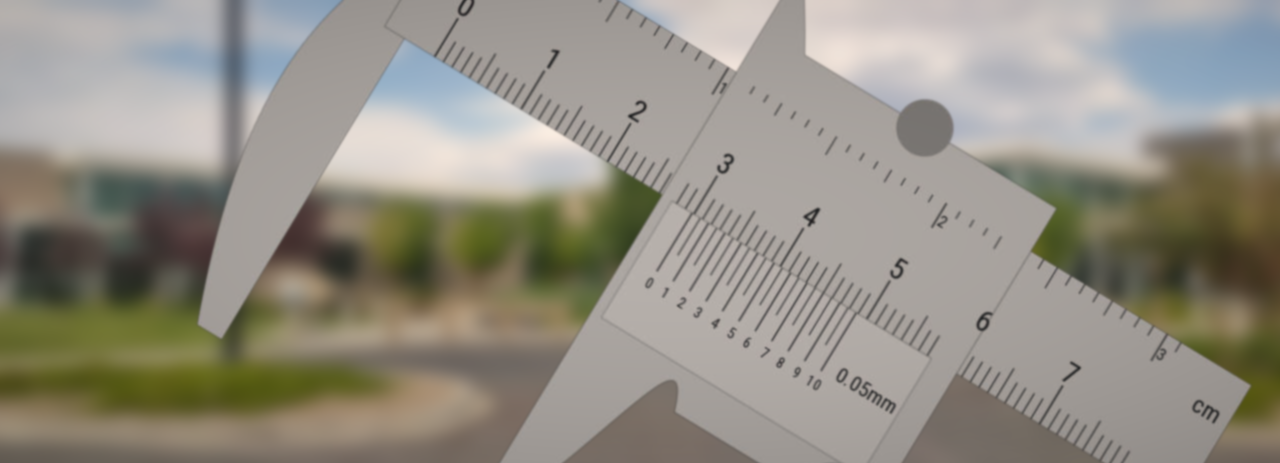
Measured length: 29.8 mm
